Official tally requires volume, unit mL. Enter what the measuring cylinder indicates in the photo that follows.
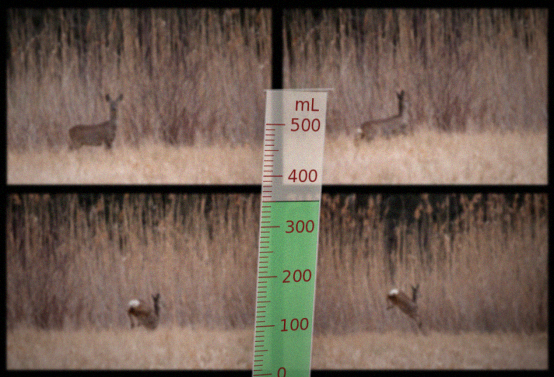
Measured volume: 350 mL
